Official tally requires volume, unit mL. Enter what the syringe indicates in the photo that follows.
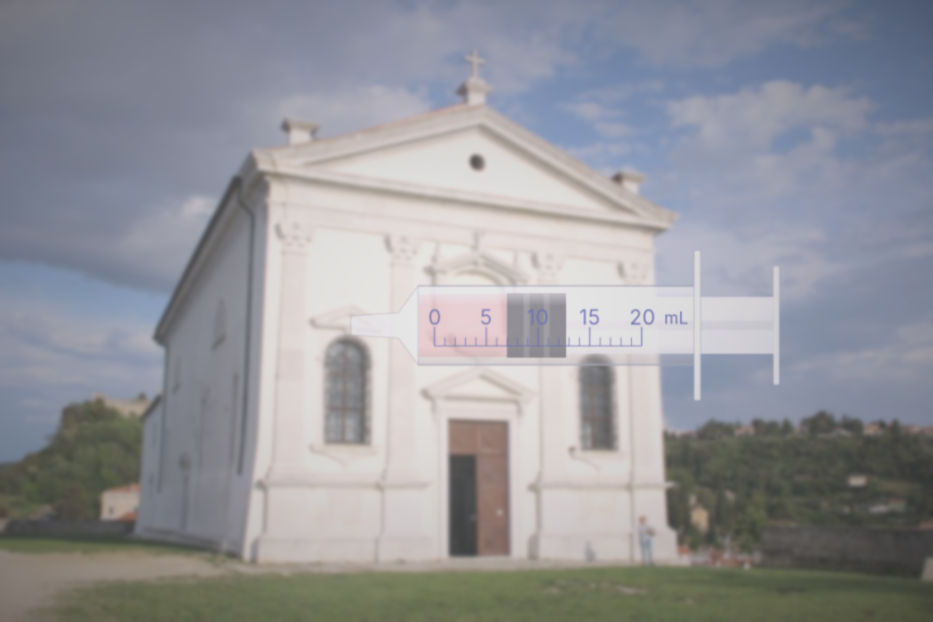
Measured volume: 7 mL
